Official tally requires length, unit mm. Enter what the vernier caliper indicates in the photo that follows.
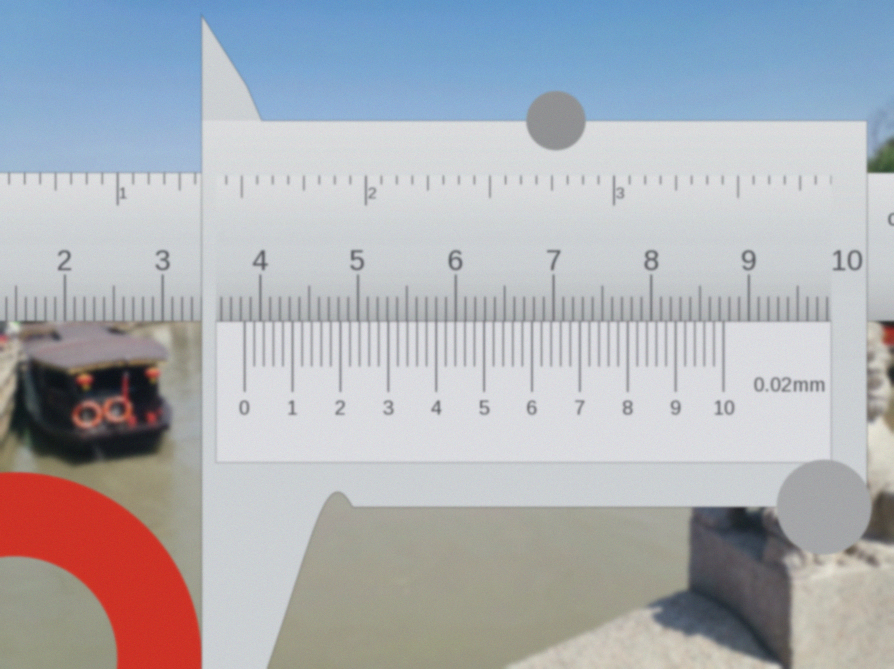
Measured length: 38.4 mm
